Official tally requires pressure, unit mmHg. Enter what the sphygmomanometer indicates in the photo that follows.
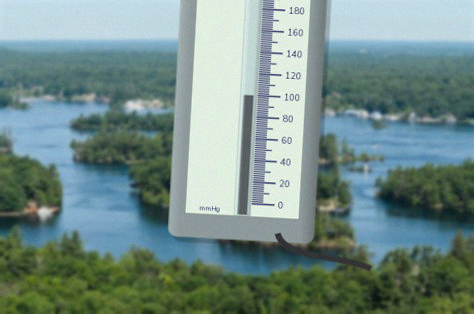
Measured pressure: 100 mmHg
